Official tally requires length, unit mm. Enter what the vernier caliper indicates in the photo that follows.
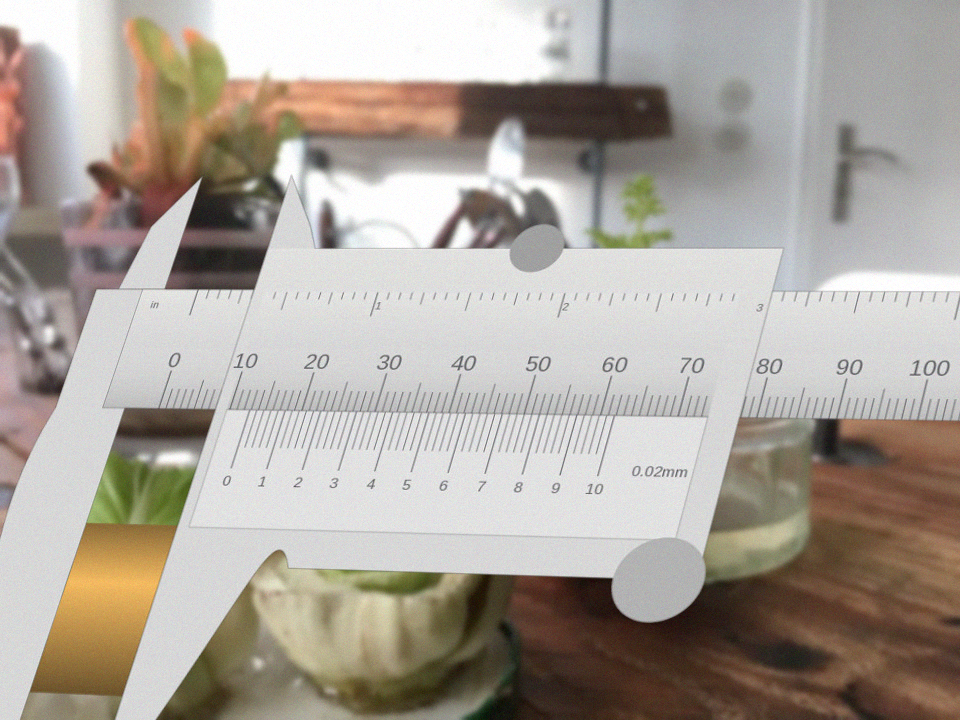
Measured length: 12.8 mm
